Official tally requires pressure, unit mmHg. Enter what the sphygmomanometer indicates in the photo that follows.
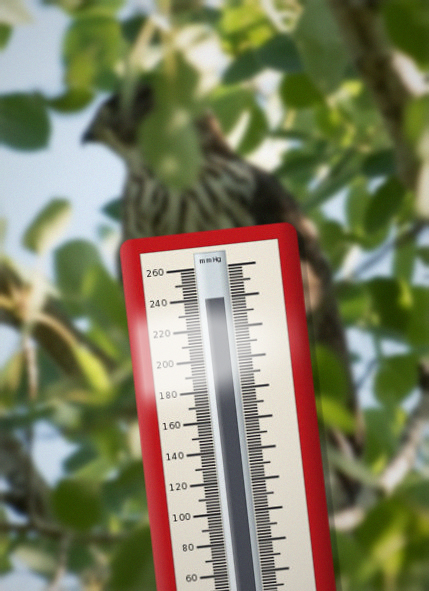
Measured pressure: 240 mmHg
